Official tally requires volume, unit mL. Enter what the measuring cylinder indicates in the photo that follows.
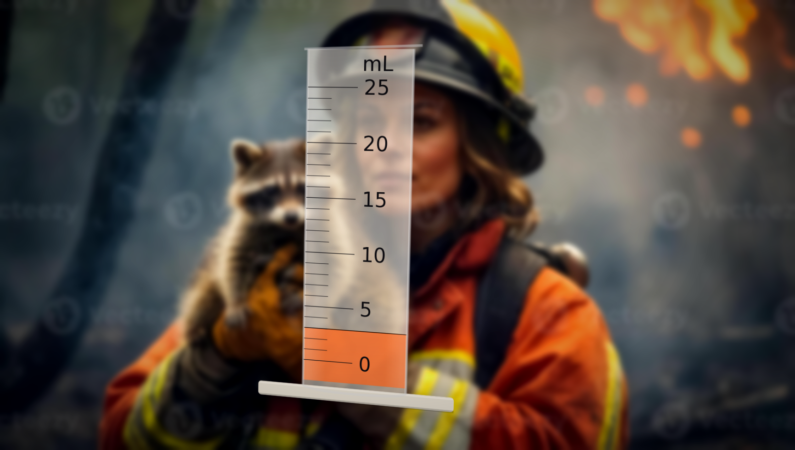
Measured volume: 3 mL
